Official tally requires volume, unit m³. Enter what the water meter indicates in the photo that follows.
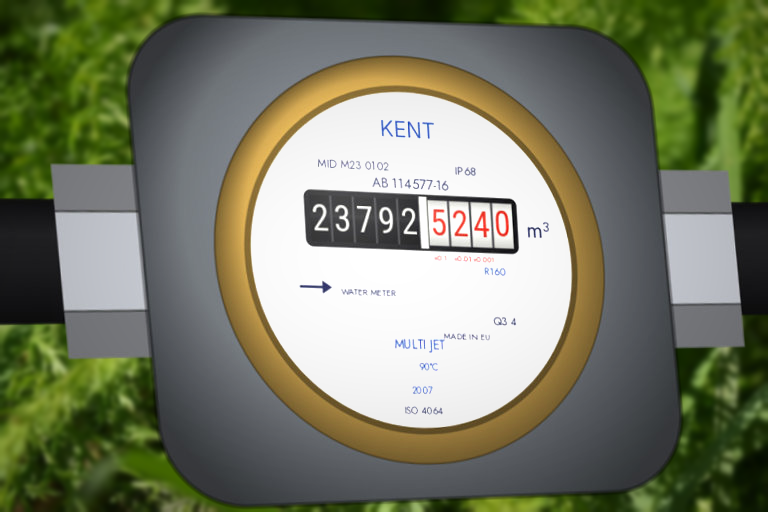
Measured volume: 23792.5240 m³
